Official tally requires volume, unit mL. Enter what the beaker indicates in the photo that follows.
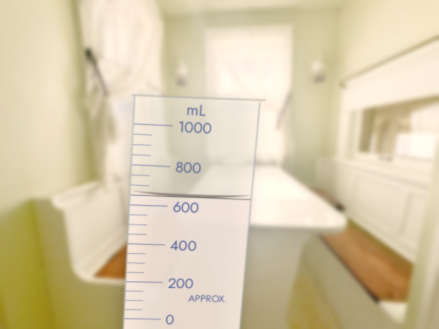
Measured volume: 650 mL
